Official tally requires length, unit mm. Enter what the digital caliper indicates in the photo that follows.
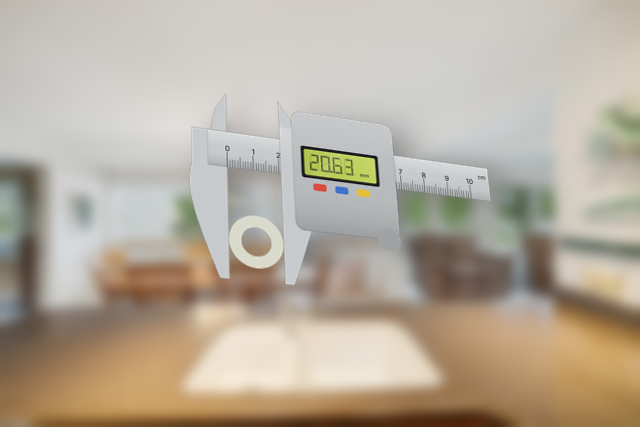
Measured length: 20.63 mm
